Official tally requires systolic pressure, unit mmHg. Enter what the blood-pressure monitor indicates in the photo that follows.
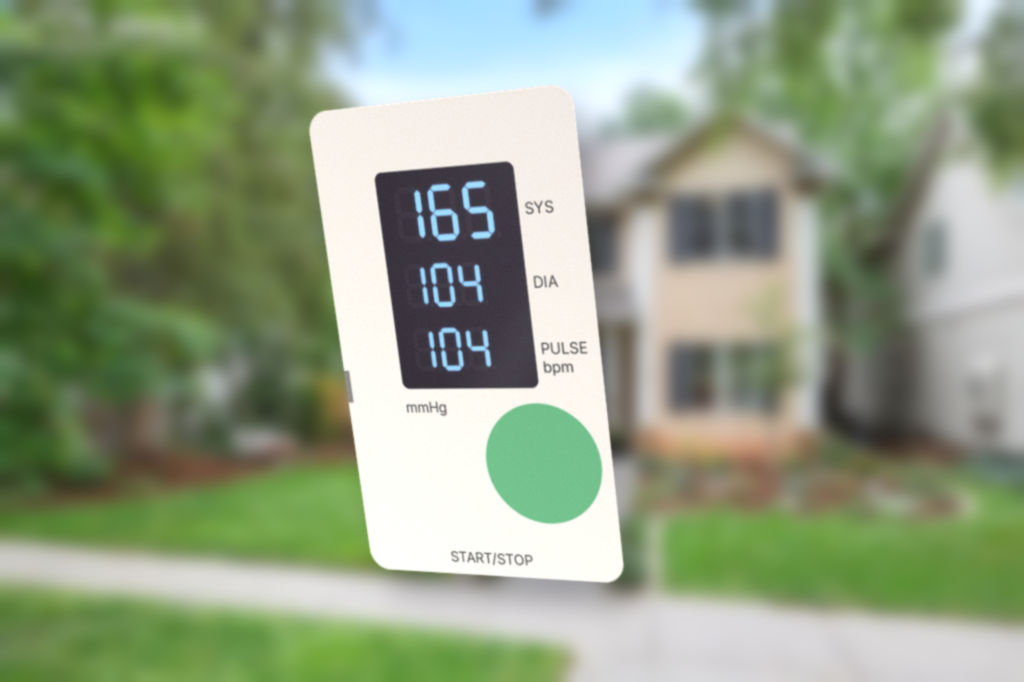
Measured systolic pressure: 165 mmHg
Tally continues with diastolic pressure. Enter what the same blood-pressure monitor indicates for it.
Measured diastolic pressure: 104 mmHg
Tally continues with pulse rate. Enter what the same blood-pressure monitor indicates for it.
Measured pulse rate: 104 bpm
